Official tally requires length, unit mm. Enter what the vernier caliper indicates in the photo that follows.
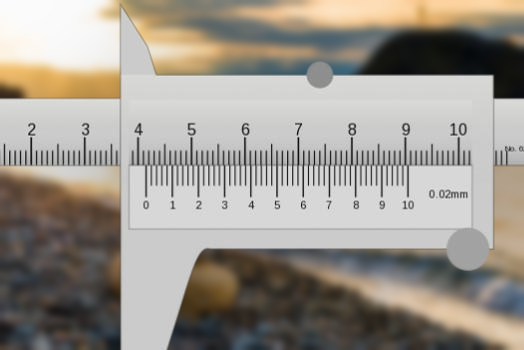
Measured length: 41.5 mm
